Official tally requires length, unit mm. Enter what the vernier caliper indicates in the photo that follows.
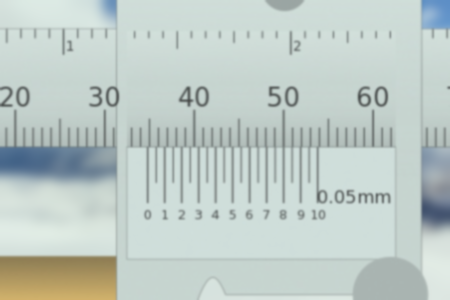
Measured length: 34.8 mm
